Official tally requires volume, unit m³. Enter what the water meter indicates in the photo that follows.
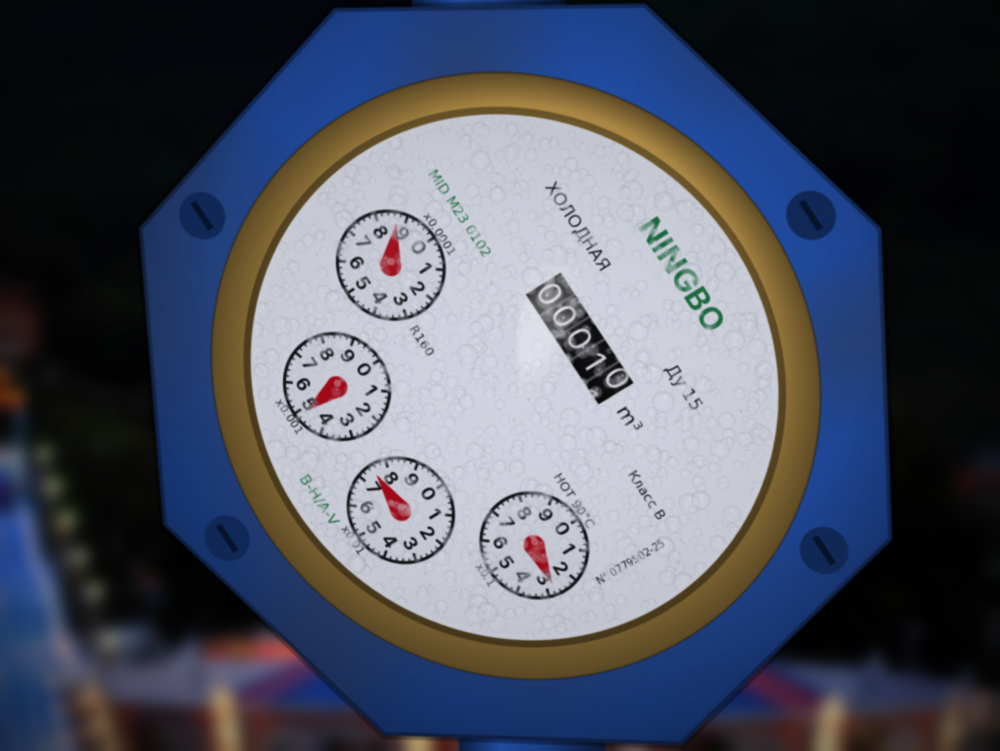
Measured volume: 10.2748 m³
